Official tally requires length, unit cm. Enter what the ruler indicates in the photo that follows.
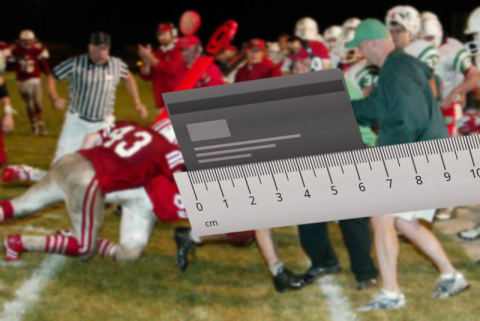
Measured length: 6.5 cm
